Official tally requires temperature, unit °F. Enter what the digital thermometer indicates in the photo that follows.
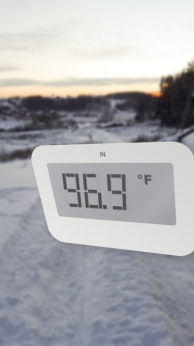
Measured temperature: 96.9 °F
